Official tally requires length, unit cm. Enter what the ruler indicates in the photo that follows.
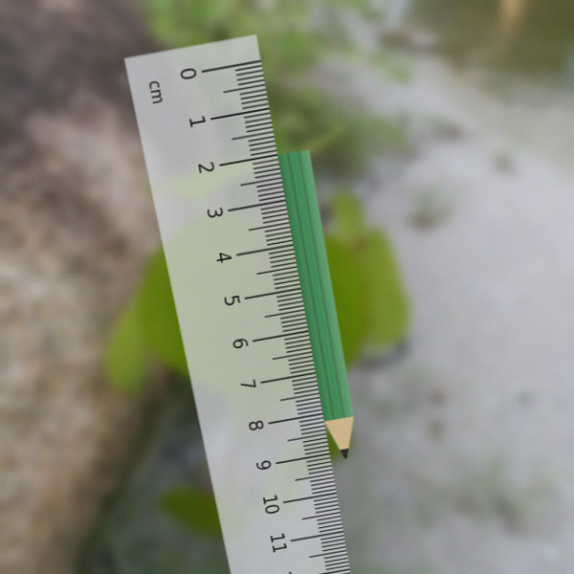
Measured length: 7.2 cm
